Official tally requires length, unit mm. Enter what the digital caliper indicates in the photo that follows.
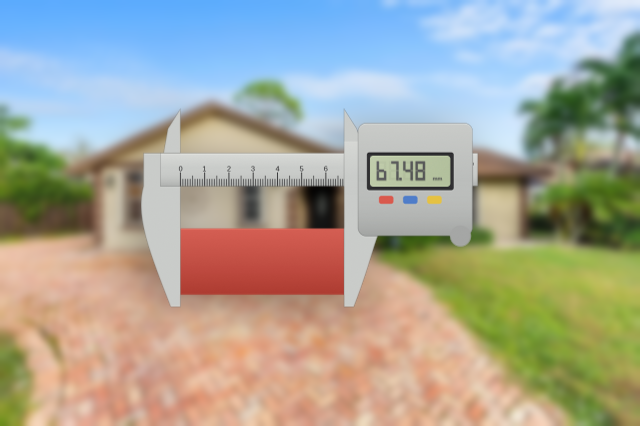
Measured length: 67.48 mm
